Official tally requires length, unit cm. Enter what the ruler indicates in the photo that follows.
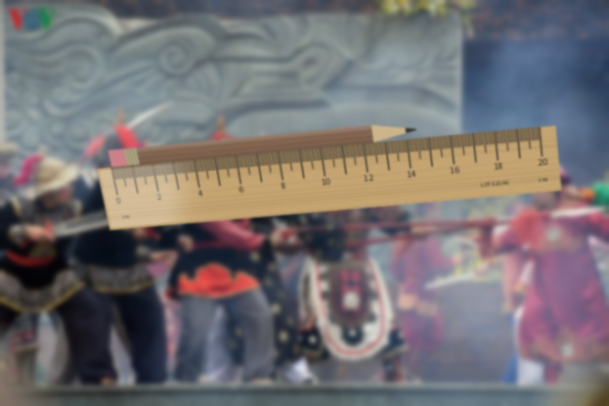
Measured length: 14.5 cm
